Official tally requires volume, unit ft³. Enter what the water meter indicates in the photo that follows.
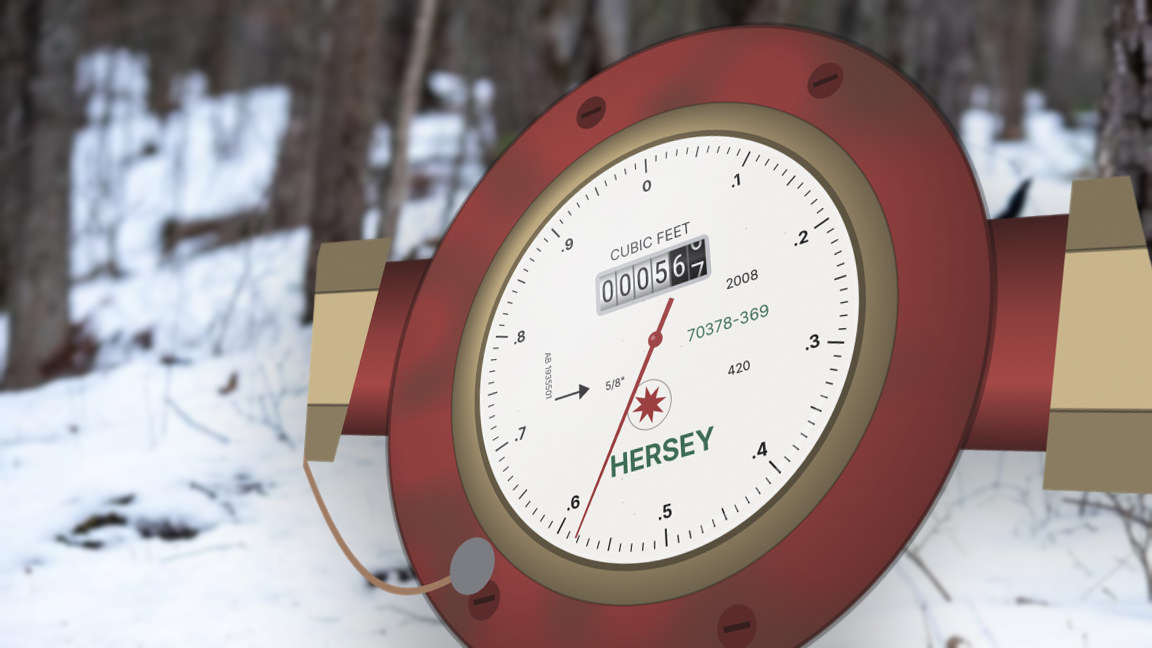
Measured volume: 566.58 ft³
